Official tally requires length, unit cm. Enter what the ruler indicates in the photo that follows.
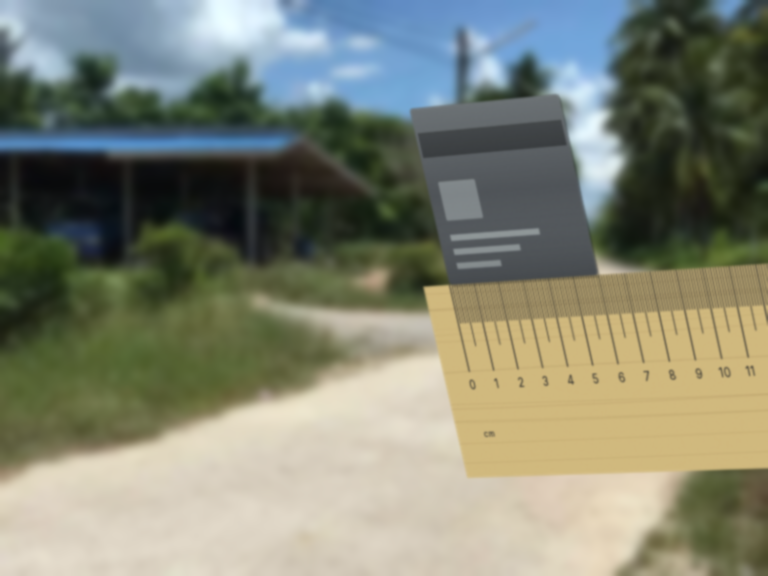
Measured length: 6 cm
